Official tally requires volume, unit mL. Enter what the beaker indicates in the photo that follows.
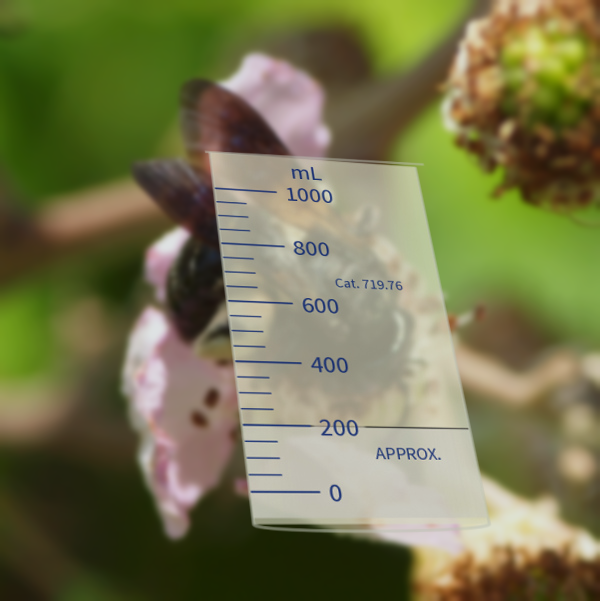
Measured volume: 200 mL
